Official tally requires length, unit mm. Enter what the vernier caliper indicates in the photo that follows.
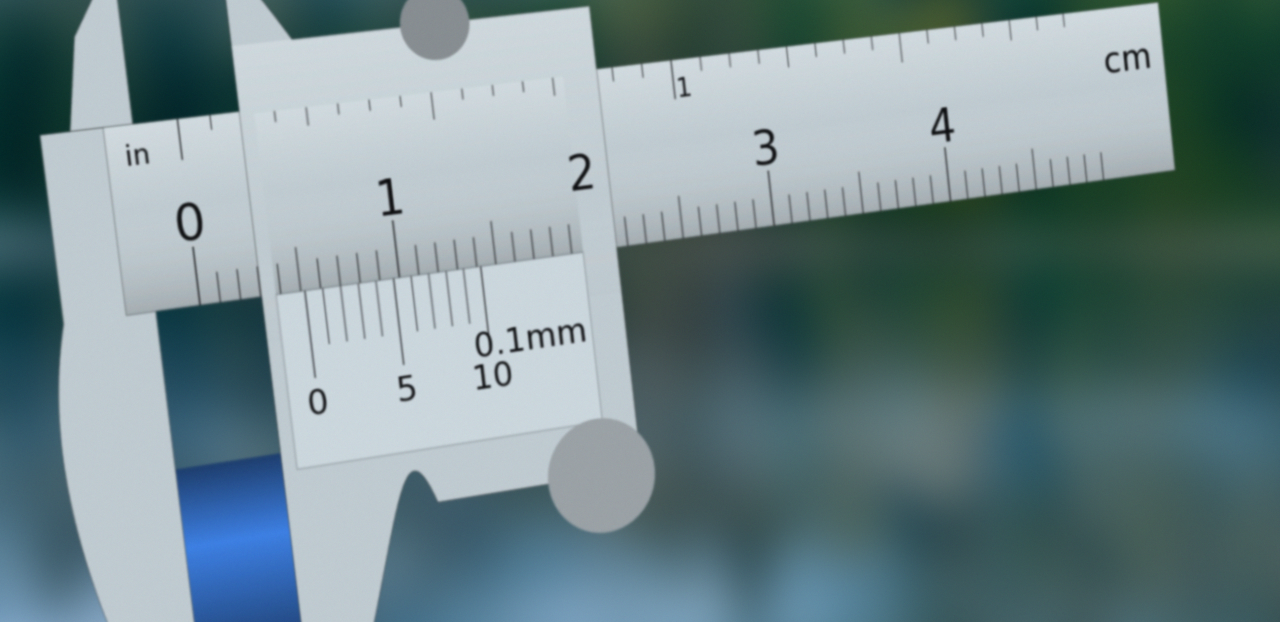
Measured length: 5.2 mm
